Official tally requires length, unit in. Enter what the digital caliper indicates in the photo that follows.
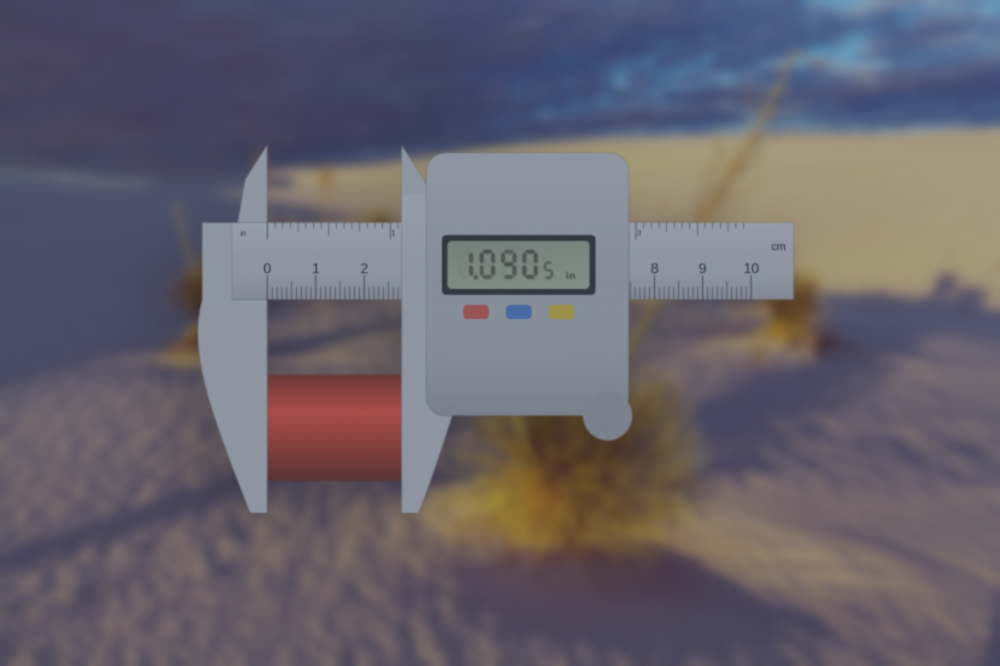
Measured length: 1.0905 in
